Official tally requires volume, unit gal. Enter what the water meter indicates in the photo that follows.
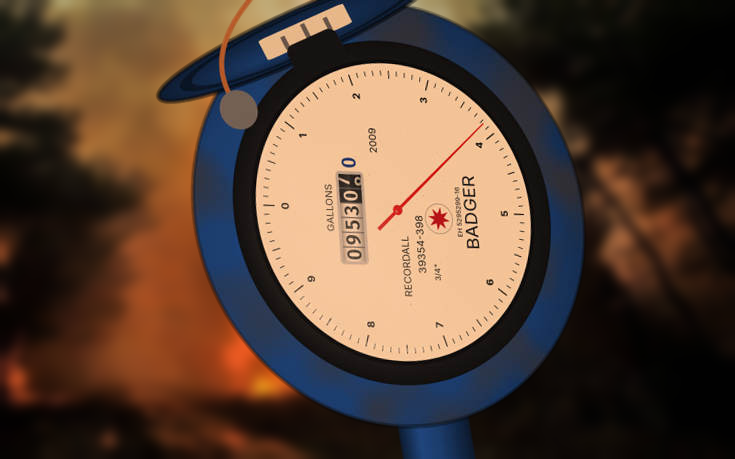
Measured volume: 953073.8 gal
